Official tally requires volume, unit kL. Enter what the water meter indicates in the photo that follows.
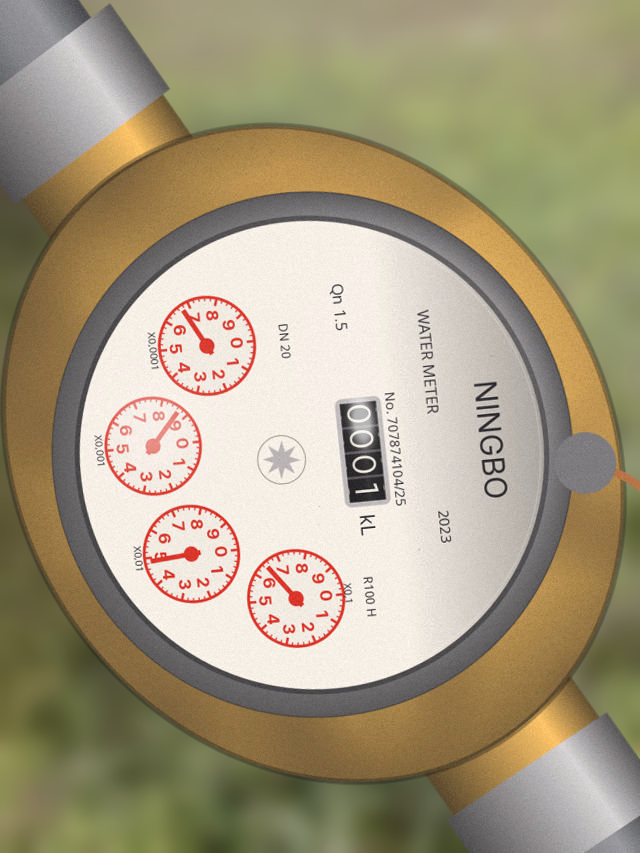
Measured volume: 1.6486 kL
